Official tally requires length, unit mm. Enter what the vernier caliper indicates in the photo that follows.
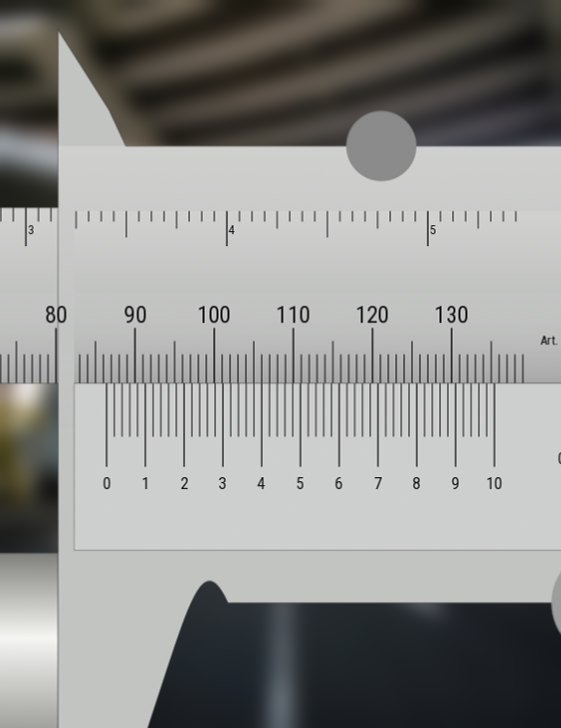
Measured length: 86.4 mm
